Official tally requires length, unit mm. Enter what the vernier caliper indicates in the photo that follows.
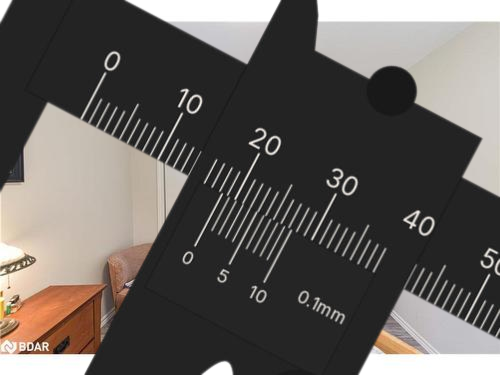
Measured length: 18.4 mm
